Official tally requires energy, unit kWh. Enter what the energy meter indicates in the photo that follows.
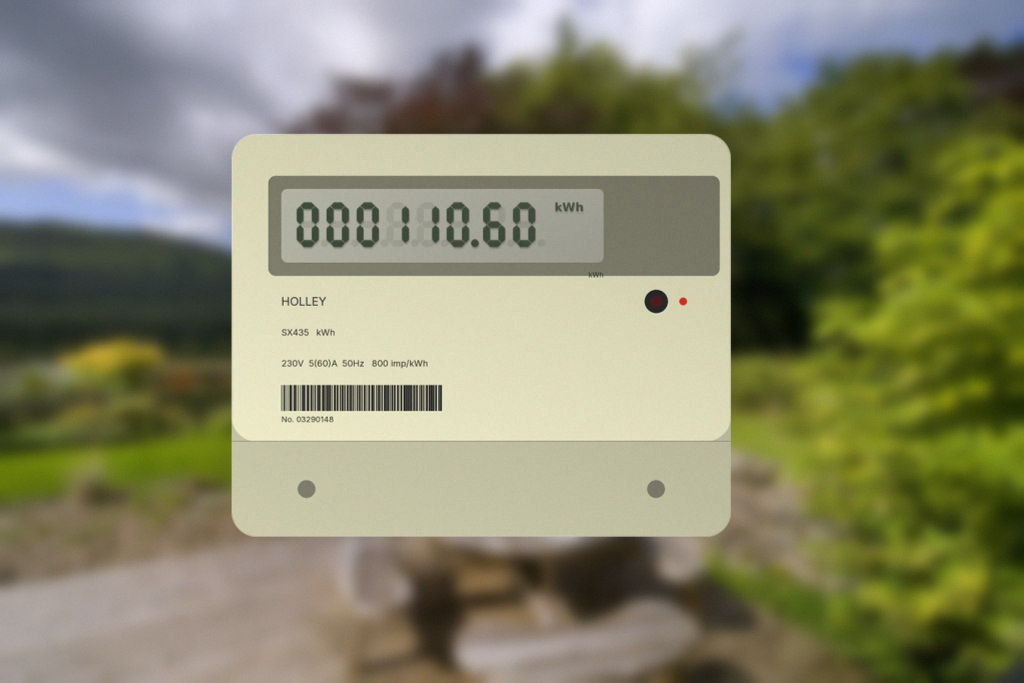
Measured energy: 110.60 kWh
